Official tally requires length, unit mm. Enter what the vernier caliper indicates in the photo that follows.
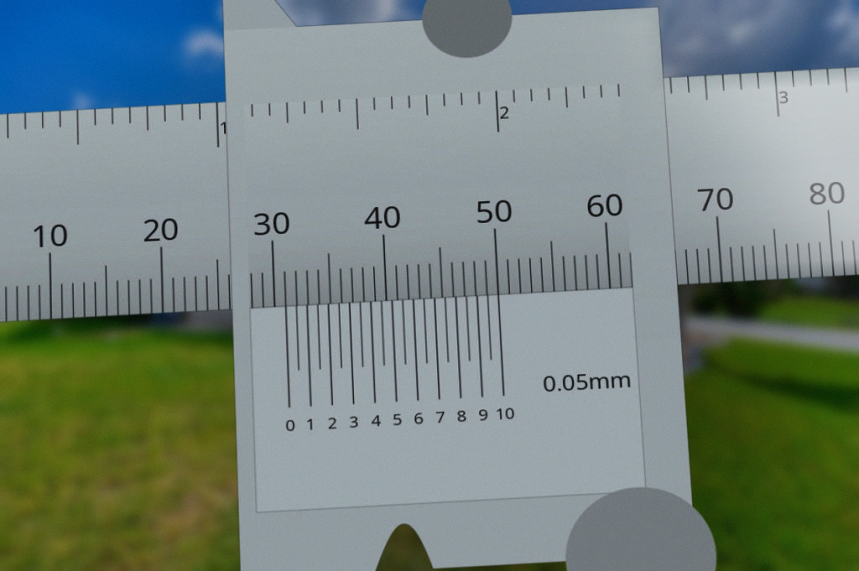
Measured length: 31.0 mm
